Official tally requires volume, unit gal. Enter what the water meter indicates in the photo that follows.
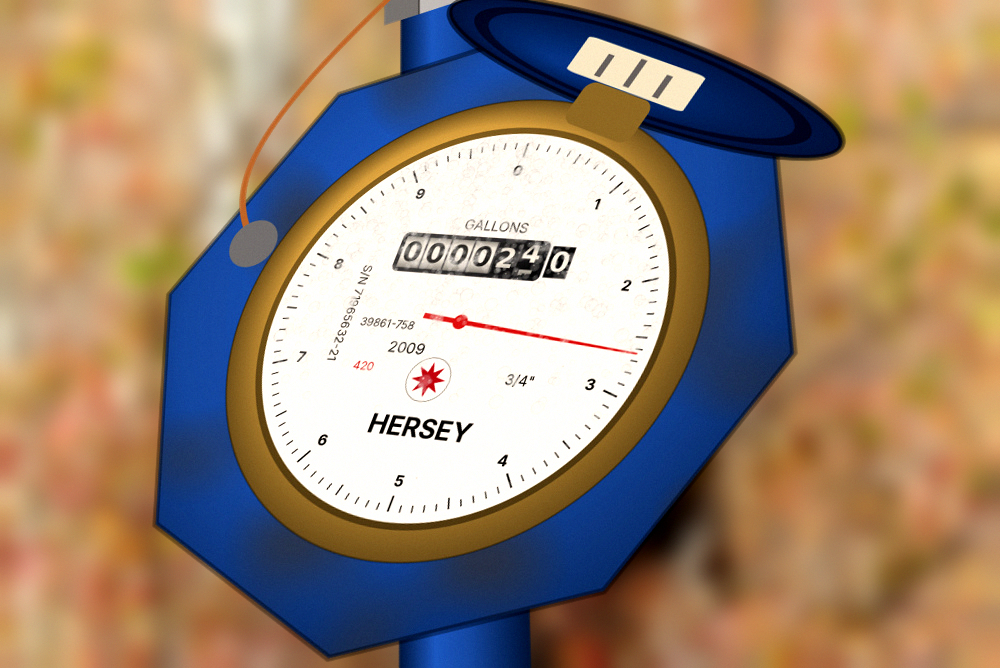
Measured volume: 242.6 gal
